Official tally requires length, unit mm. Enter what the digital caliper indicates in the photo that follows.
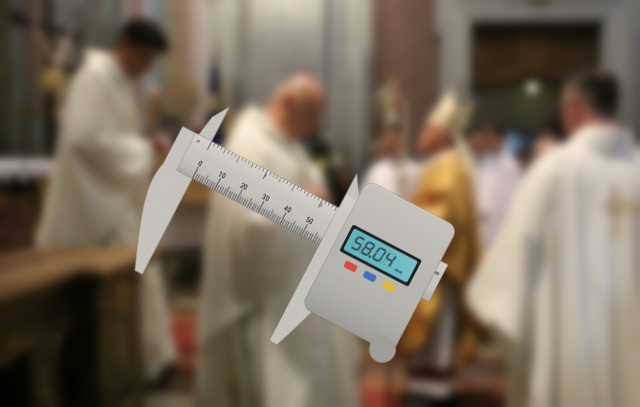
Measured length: 58.04 mm
